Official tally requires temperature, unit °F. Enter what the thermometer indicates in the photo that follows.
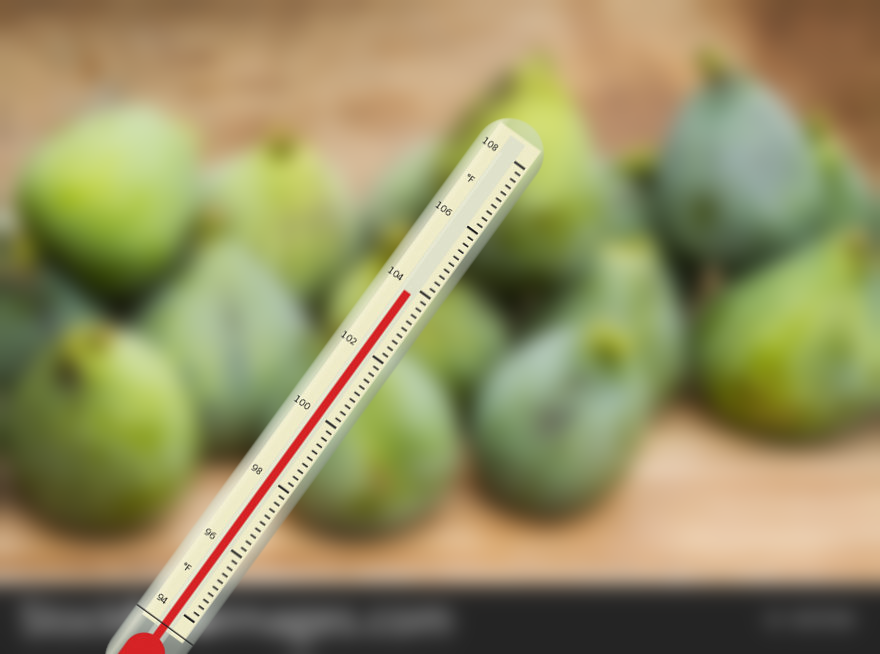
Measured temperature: 103.8 °F
